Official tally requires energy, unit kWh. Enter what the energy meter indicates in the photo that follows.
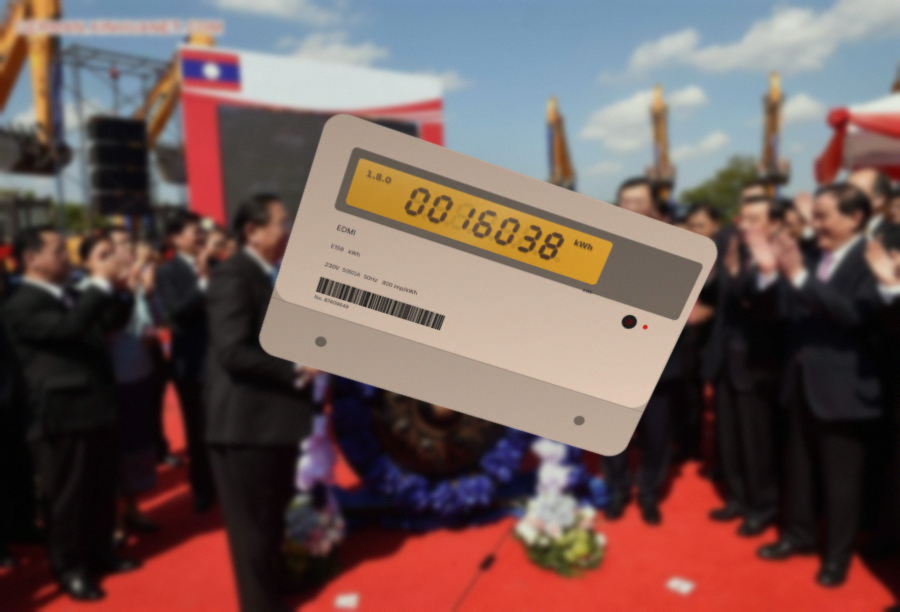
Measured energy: 16038 kWh
